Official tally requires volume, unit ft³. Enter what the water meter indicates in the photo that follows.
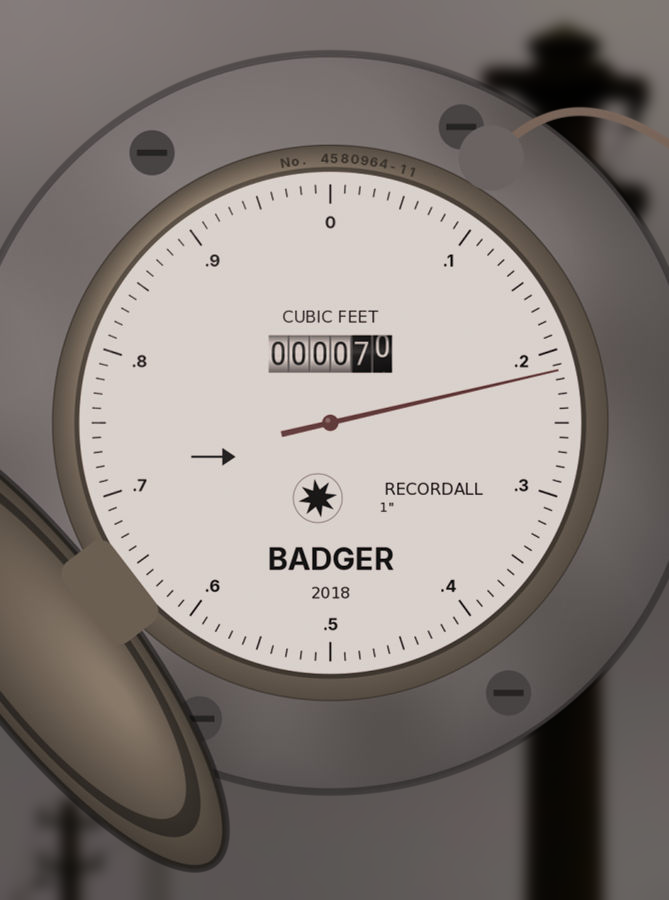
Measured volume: 70.21 ft³
